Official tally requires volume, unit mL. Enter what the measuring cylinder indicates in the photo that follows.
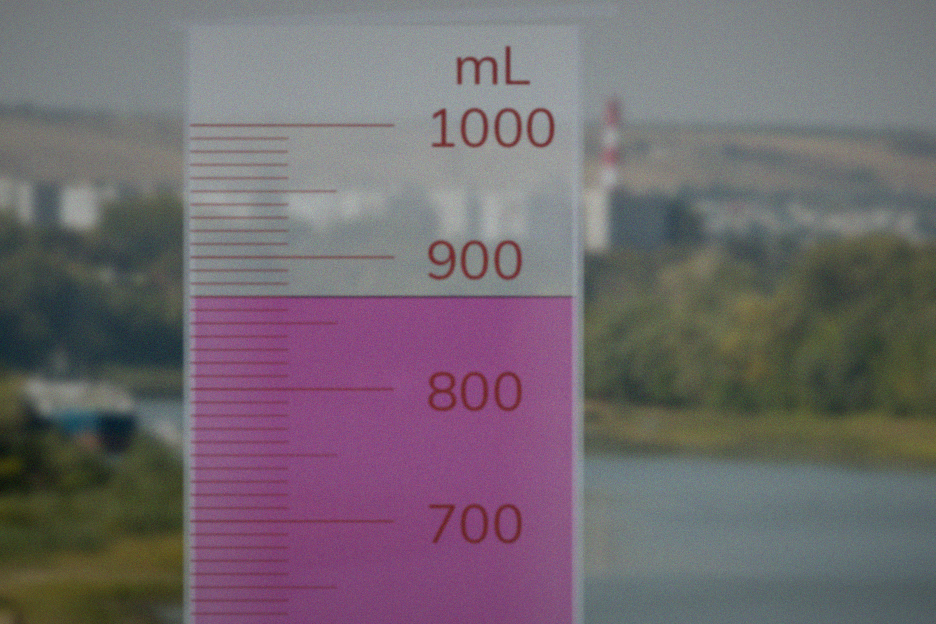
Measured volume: 870 mL
